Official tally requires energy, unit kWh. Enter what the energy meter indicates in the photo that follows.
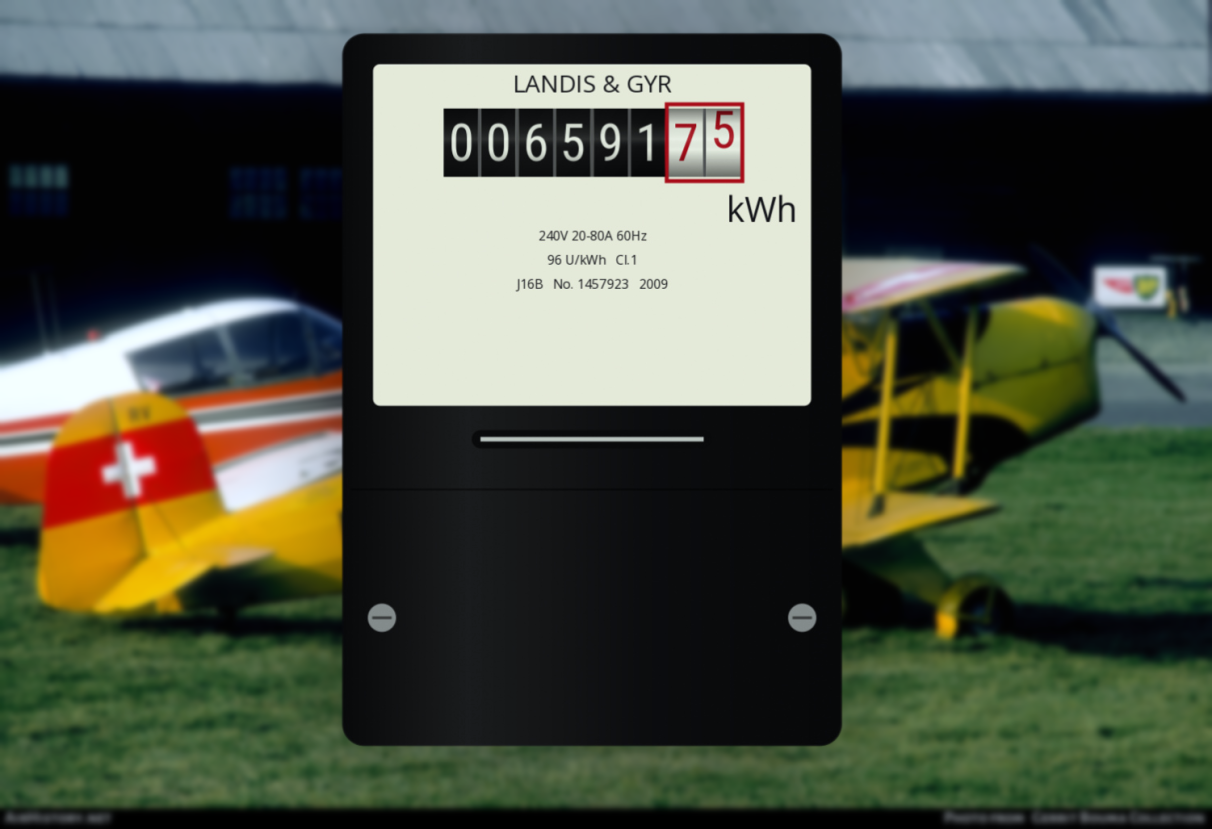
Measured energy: 6591.75 kWh
